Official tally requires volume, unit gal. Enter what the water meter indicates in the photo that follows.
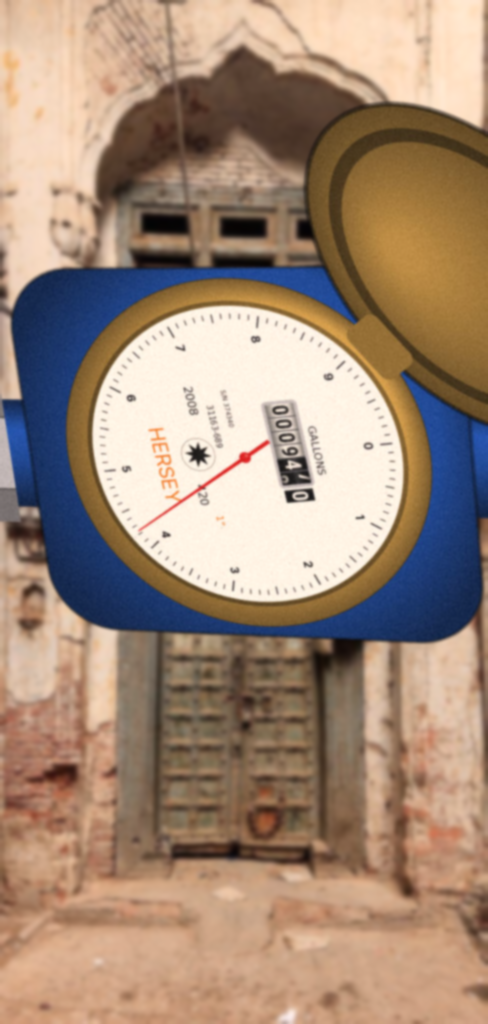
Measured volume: 9474.2 gal
